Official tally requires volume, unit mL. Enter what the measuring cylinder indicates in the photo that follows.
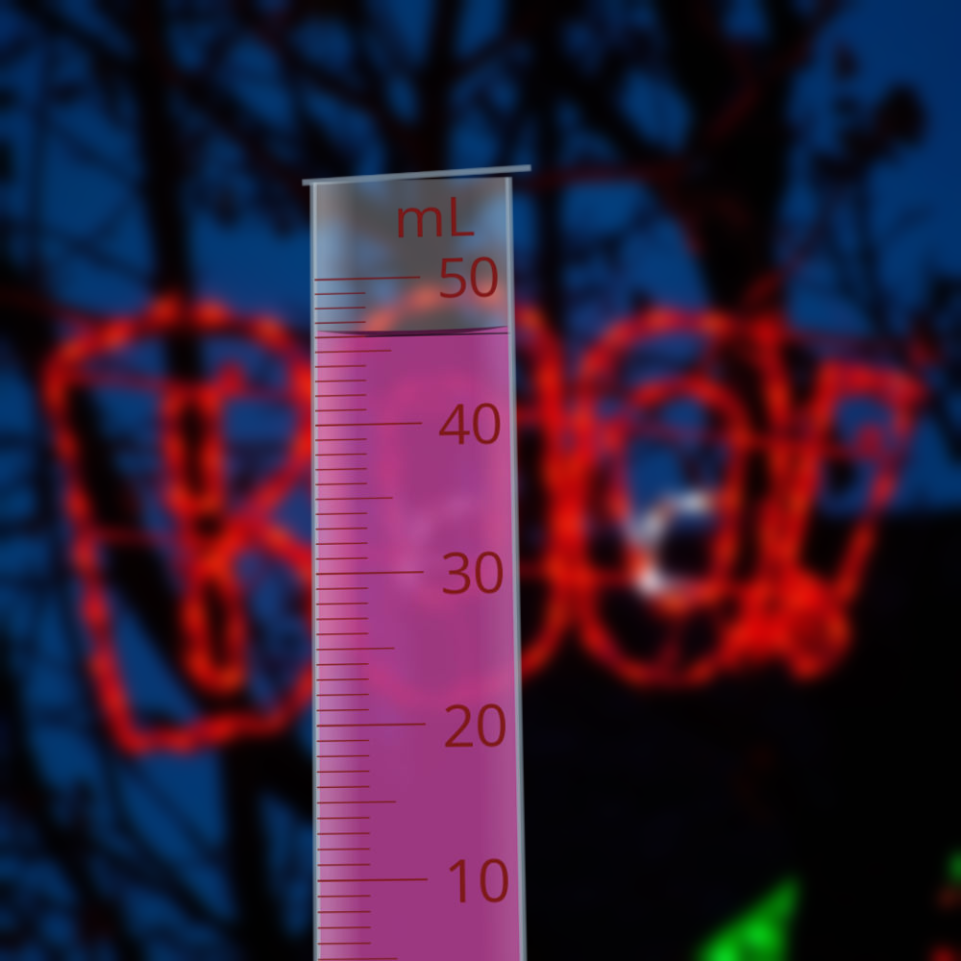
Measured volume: 46 mL
